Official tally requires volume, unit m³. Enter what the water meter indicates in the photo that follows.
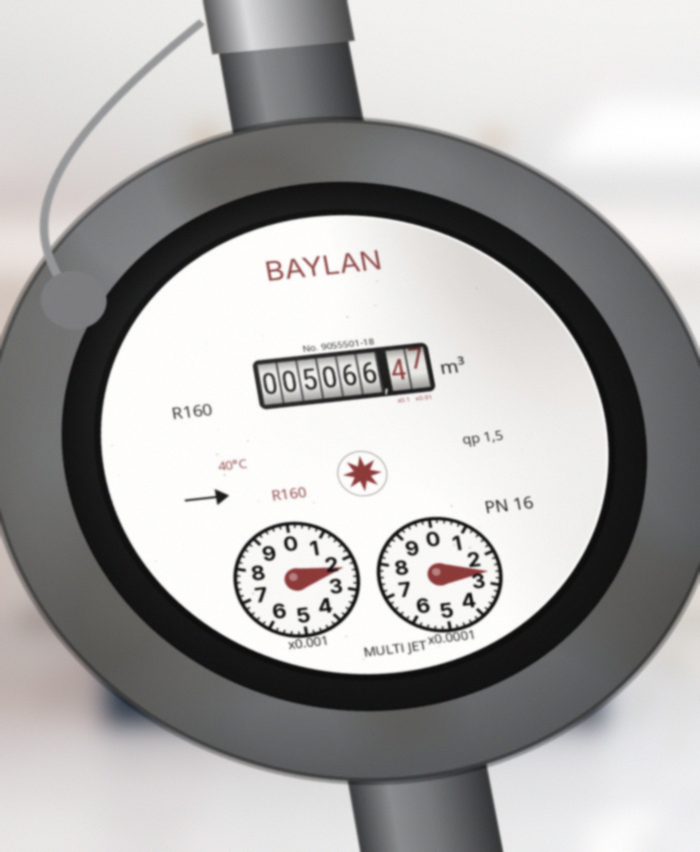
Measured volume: 5066.4722 m³
